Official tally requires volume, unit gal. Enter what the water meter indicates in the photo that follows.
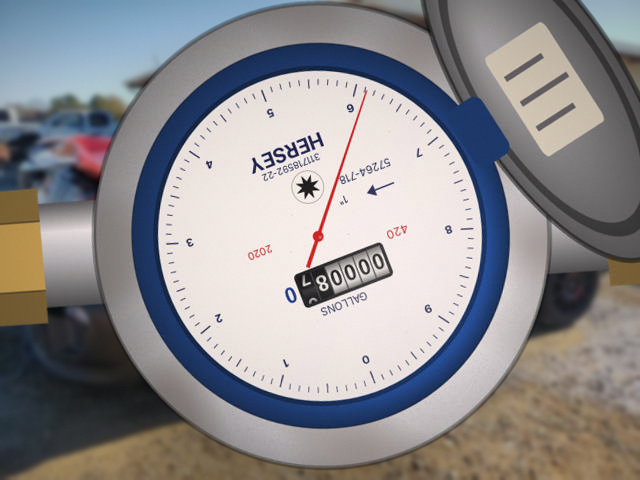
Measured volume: 866.1 gal
